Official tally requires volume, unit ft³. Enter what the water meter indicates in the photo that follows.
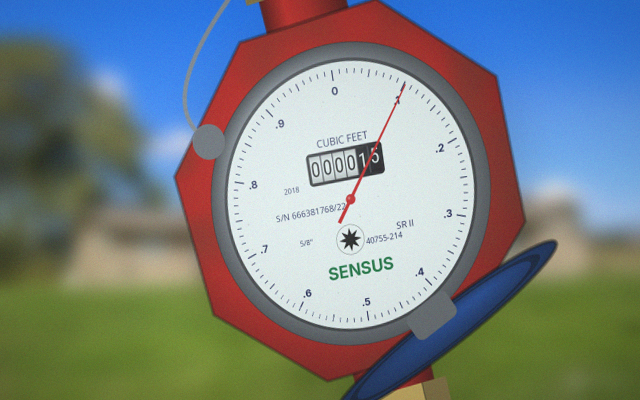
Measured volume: 15.10 ft³
